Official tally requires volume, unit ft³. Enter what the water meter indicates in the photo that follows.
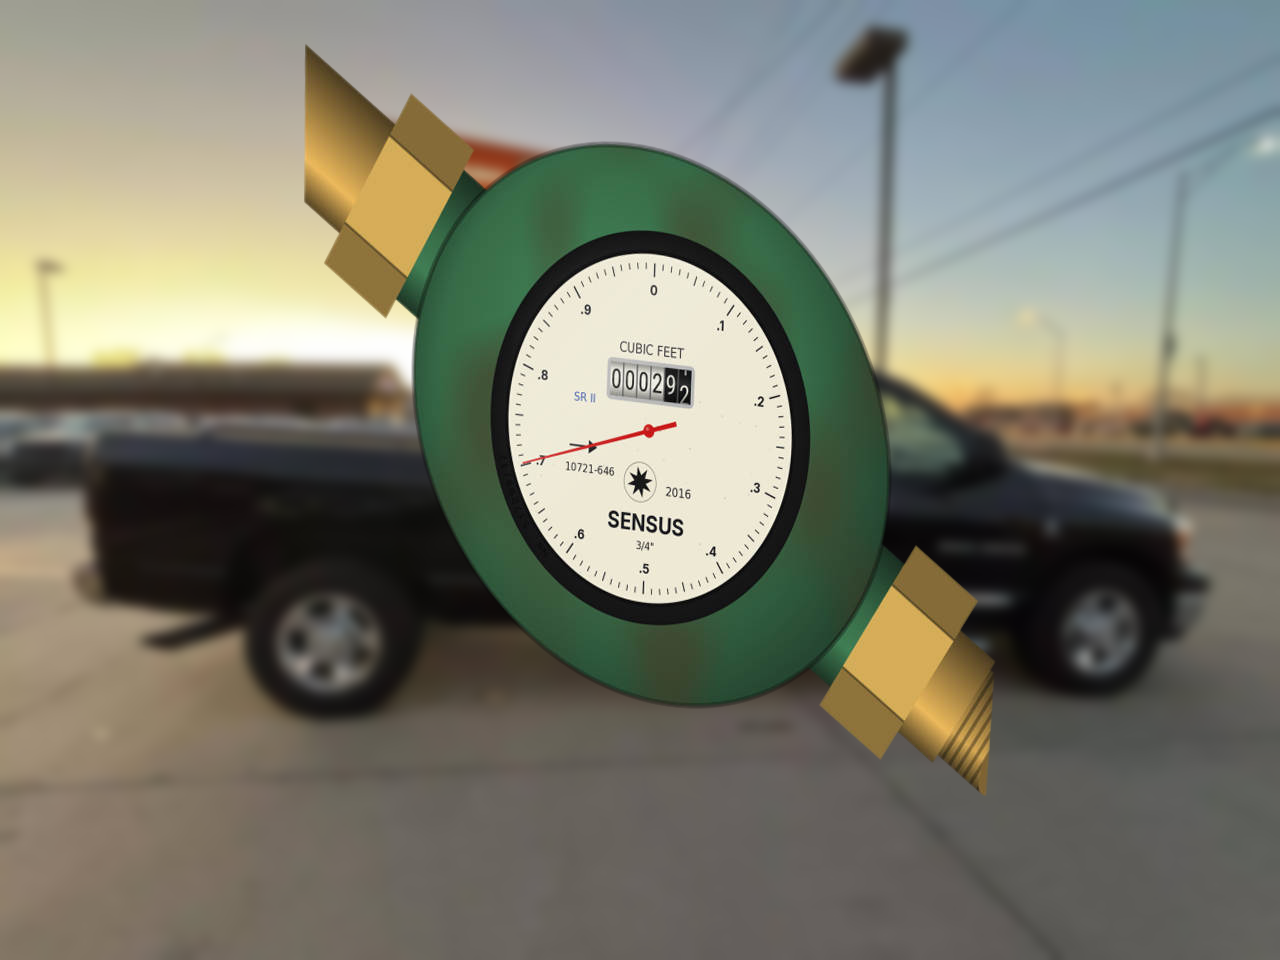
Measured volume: 291.70 ft³
